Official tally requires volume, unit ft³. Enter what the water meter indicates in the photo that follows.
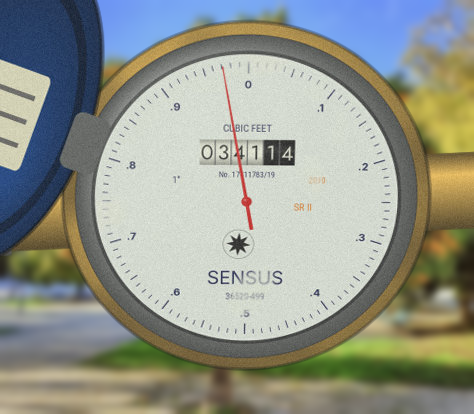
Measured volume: 34113.97 ft³
